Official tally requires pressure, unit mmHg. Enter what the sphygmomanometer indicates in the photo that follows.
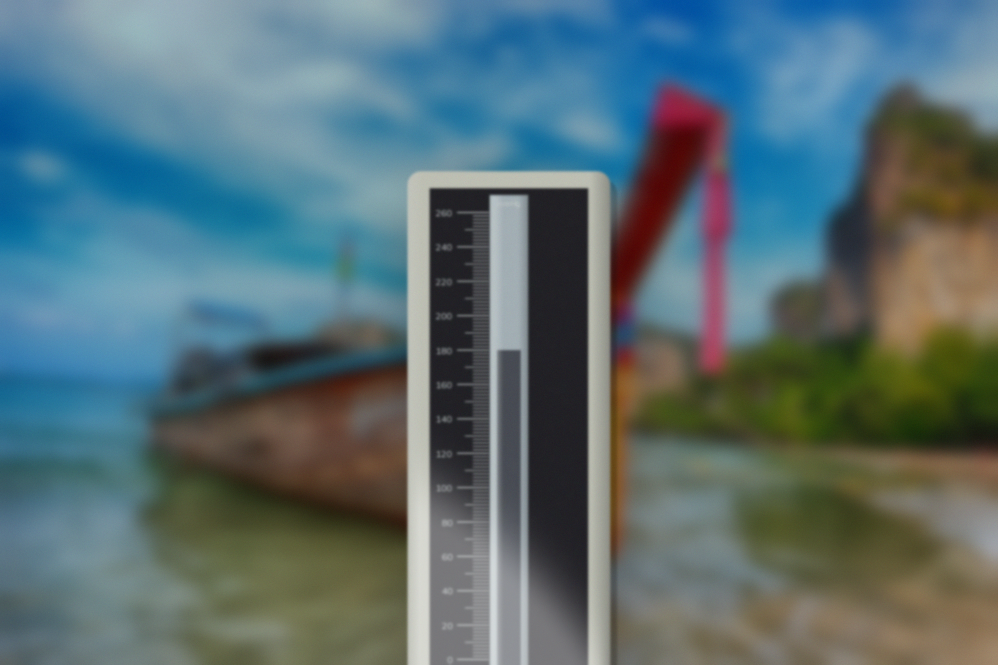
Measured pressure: 180 mmHg
